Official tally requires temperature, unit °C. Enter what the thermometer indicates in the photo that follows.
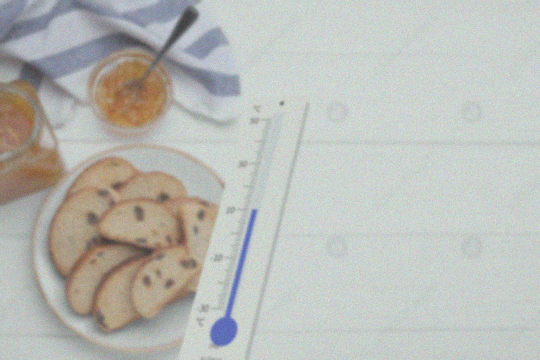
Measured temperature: 10 °C
